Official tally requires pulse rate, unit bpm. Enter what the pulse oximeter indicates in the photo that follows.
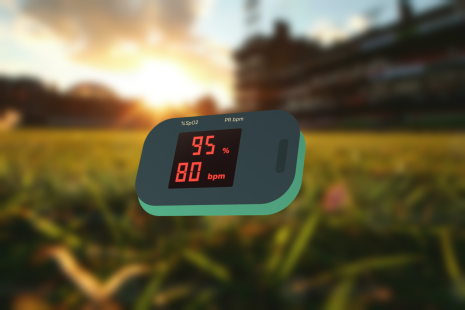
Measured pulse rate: 80 bpm
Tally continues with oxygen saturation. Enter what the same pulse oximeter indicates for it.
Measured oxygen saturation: 95 %
